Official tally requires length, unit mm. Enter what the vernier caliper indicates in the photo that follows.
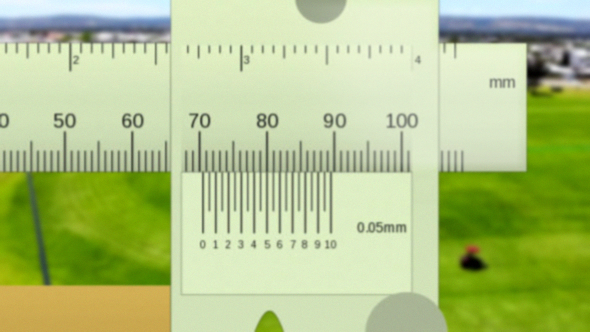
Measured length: 70.5 mm
